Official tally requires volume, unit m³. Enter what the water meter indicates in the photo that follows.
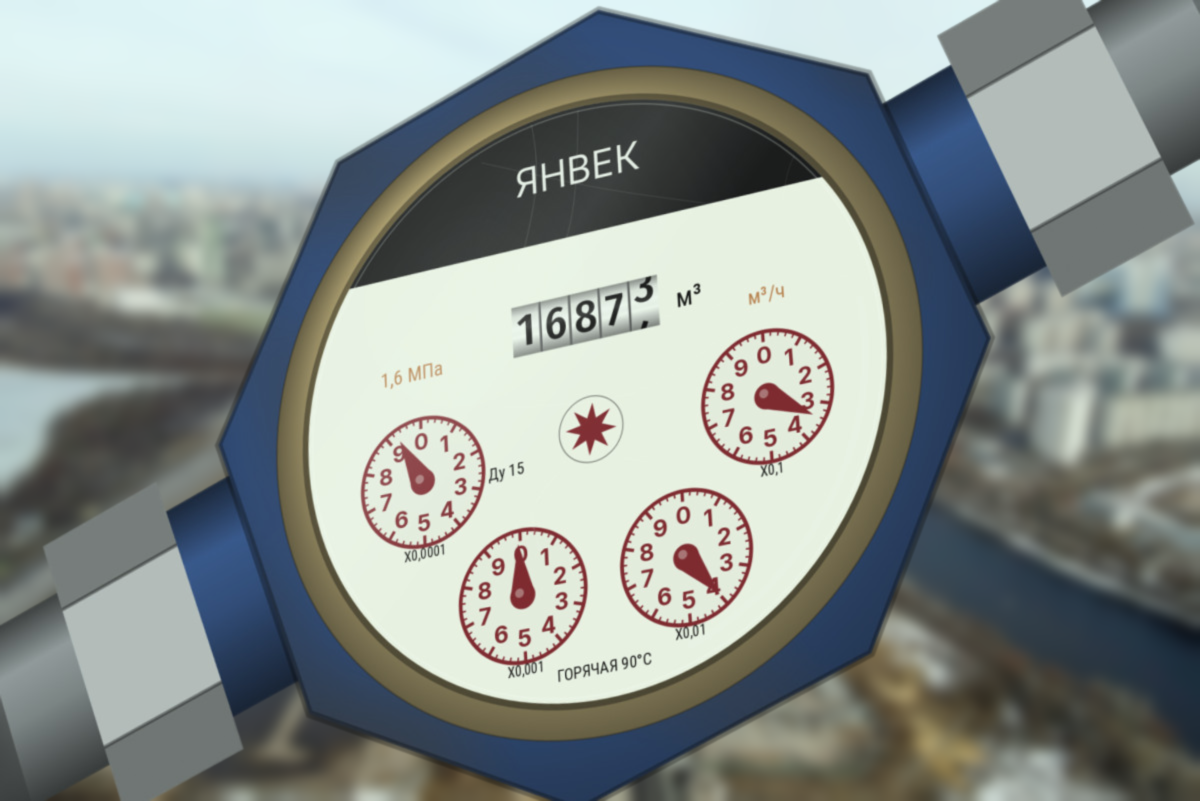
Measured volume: 16873.3399 m³
